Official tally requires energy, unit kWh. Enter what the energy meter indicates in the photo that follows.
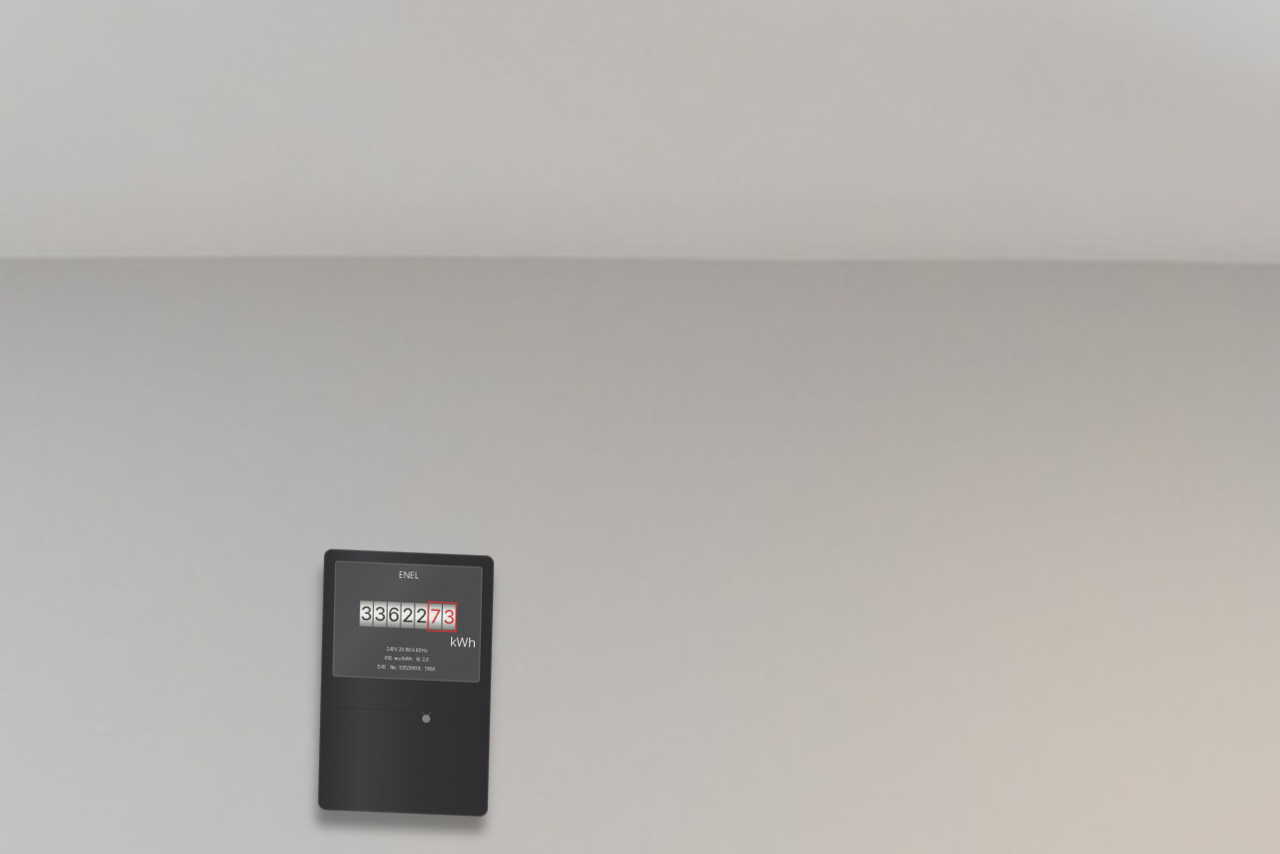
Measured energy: 33622.73 kWh
